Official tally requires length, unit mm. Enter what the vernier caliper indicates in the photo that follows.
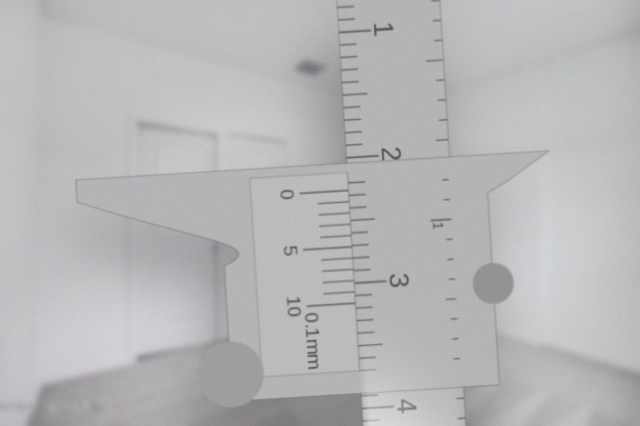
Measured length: 22.6 mm
